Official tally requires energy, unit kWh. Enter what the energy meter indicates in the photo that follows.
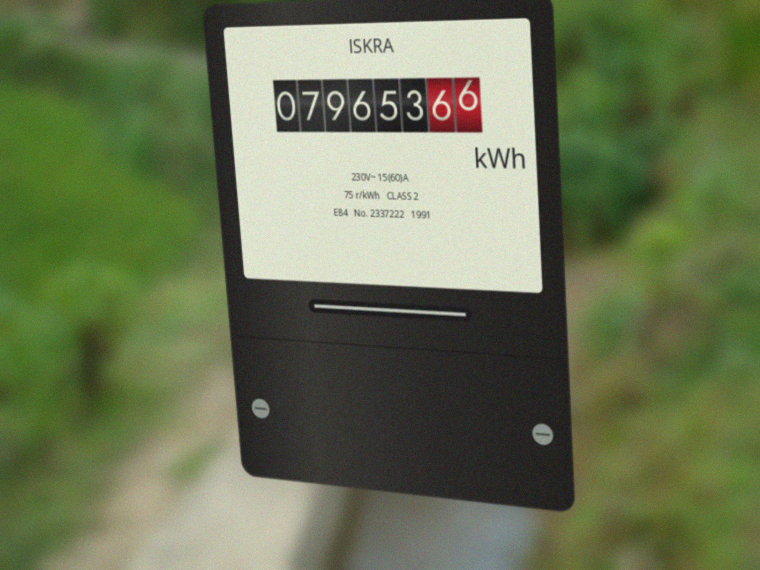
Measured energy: 79653.66 kWh
